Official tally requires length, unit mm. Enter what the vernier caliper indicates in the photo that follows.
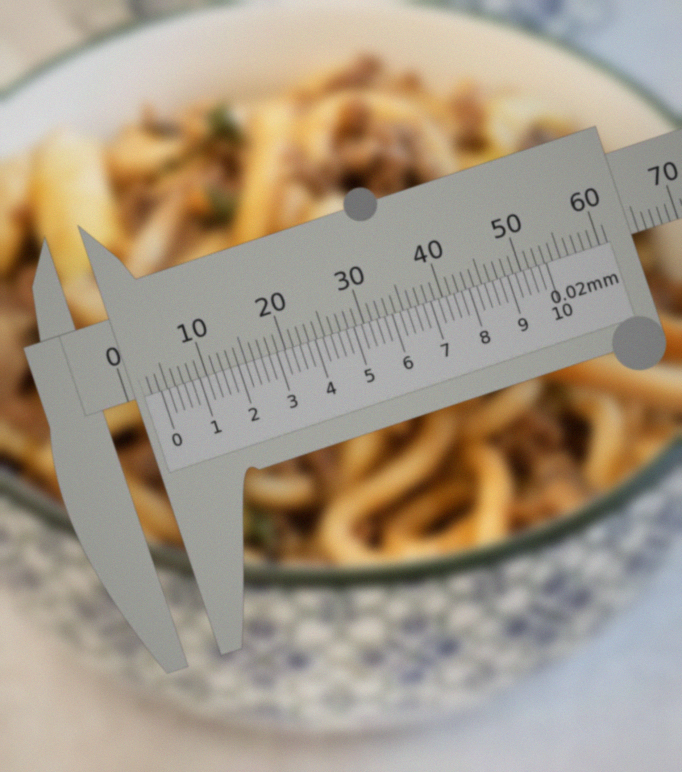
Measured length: 4.2 mm
